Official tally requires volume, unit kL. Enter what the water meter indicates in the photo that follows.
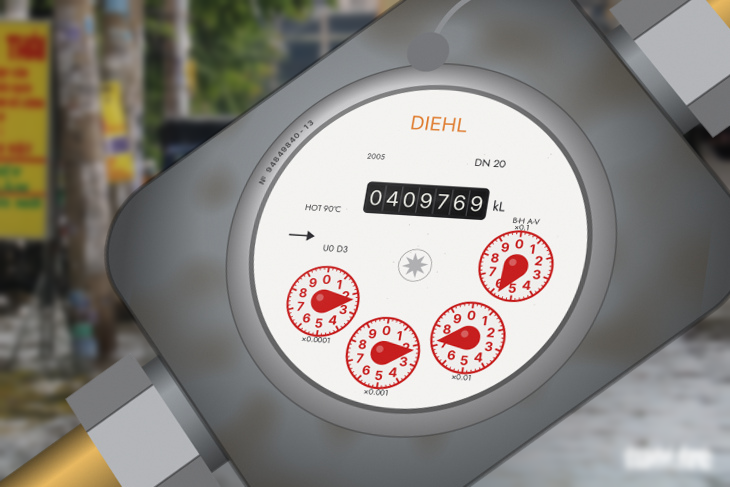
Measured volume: 409769.5722 kL
